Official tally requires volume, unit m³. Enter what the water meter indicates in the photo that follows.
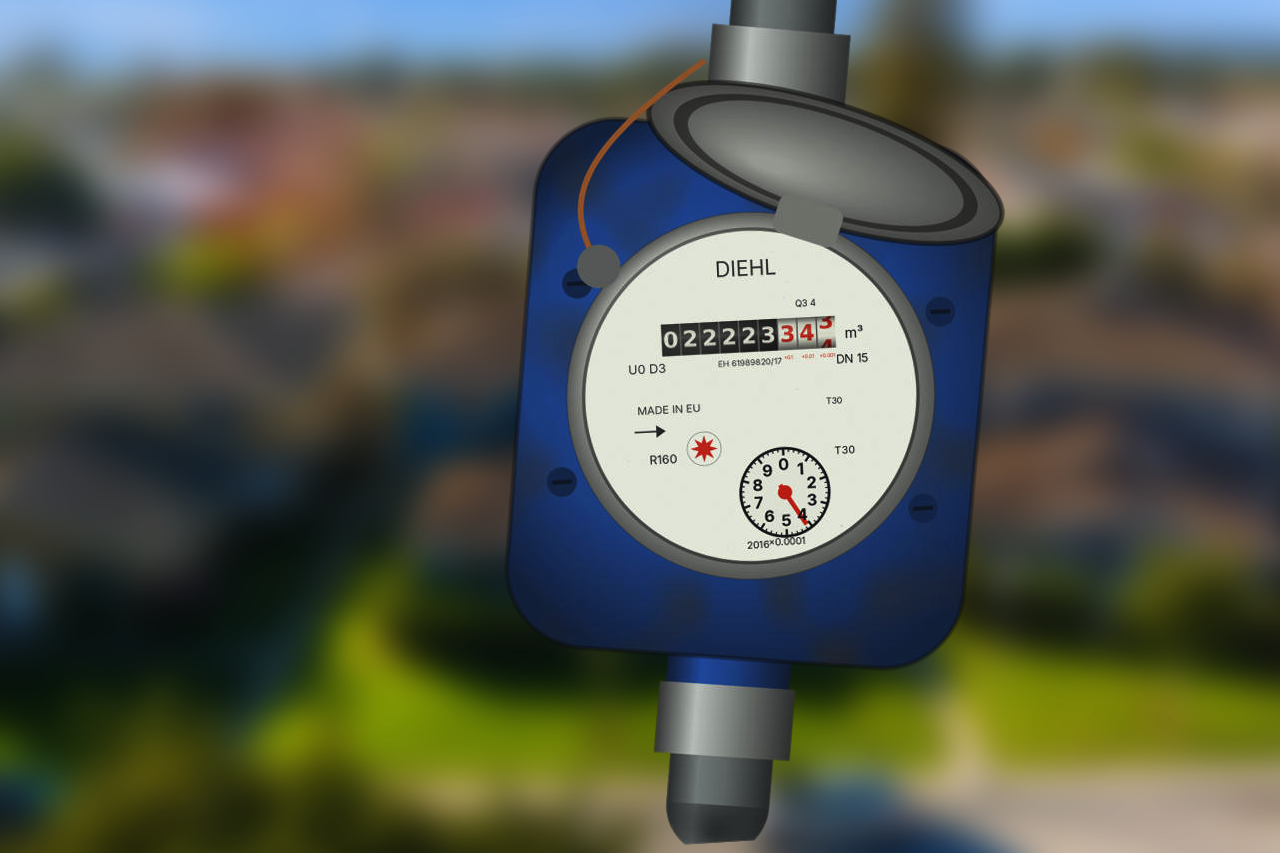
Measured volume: 22223.3434 m³
